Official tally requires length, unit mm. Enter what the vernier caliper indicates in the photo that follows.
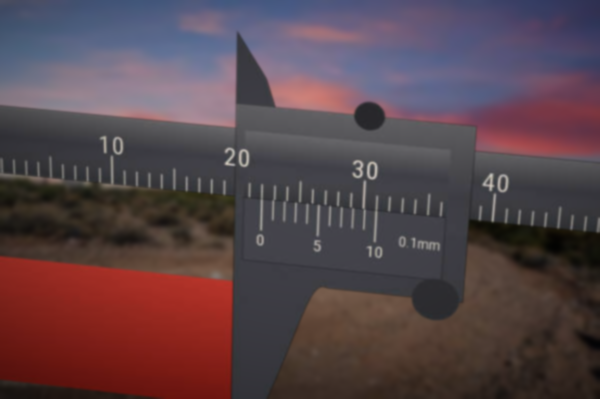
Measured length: 22.0 mm
